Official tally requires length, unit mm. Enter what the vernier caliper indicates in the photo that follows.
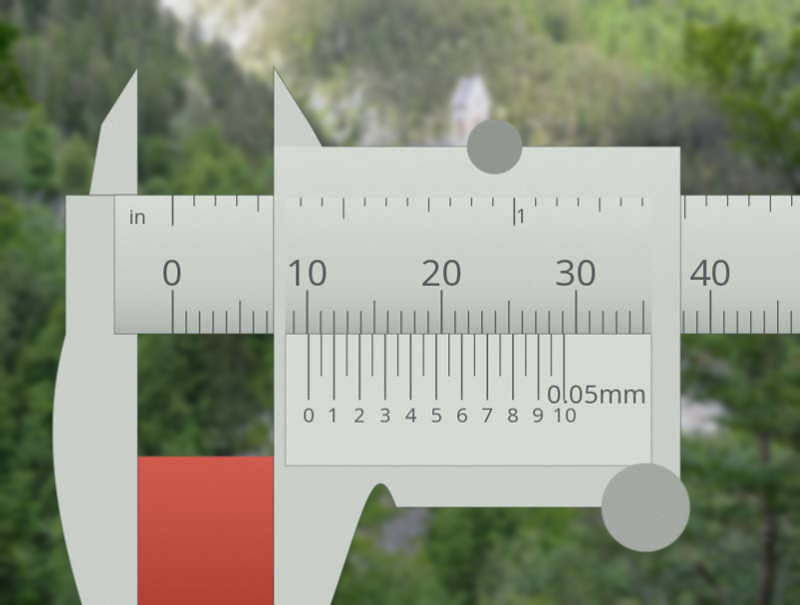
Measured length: 10.1 mm
